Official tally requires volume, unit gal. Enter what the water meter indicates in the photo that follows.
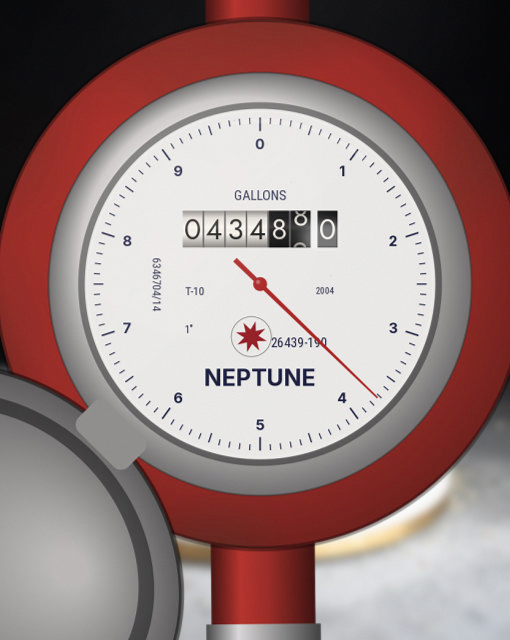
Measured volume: 434883.7 gal
